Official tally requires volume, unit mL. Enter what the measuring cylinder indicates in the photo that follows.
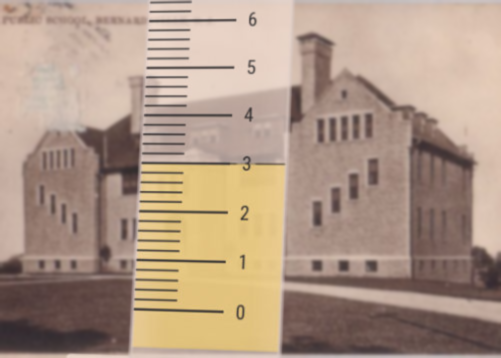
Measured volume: 3 mL
